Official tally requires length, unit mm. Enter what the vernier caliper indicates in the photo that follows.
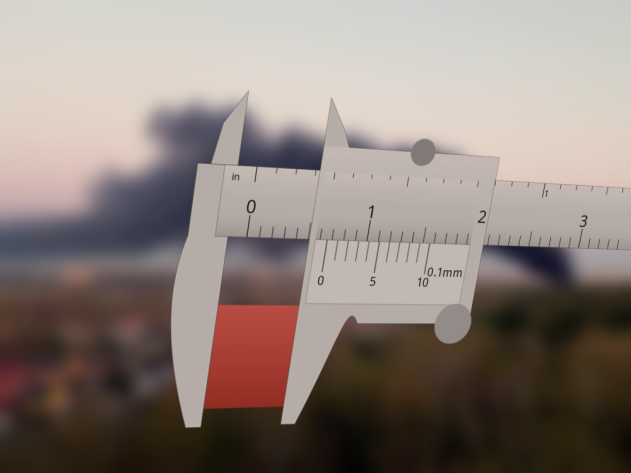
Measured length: 6.6 mm
